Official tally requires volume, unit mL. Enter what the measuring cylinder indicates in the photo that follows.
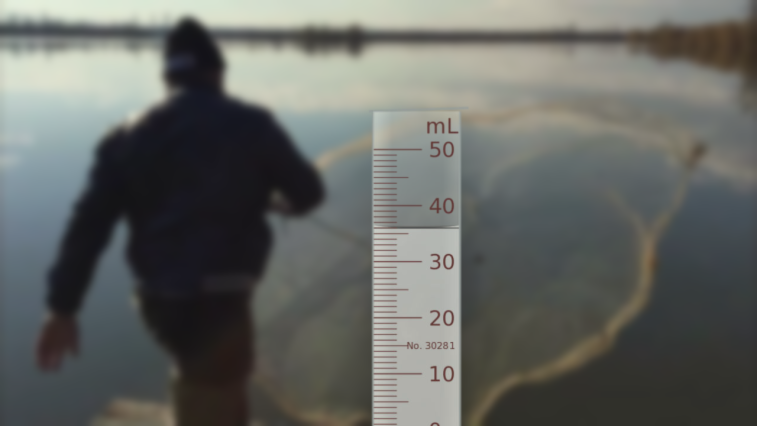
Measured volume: 36 mL
